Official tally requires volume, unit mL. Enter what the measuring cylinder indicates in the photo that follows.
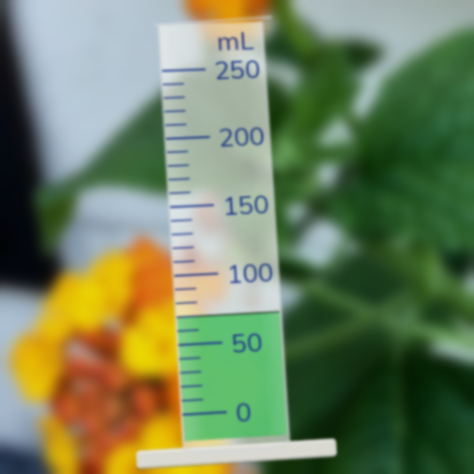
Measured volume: 70 mL
